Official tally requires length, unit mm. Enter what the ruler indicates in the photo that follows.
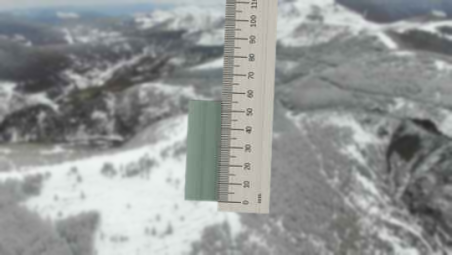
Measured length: 55 mm
